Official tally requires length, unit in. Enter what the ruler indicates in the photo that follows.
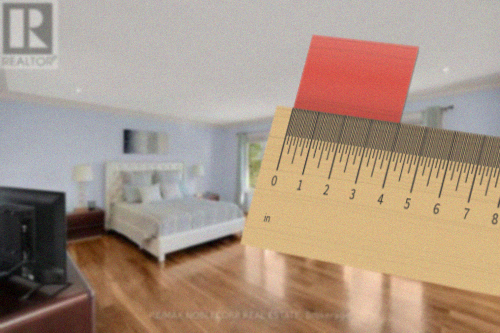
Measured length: 4 in
